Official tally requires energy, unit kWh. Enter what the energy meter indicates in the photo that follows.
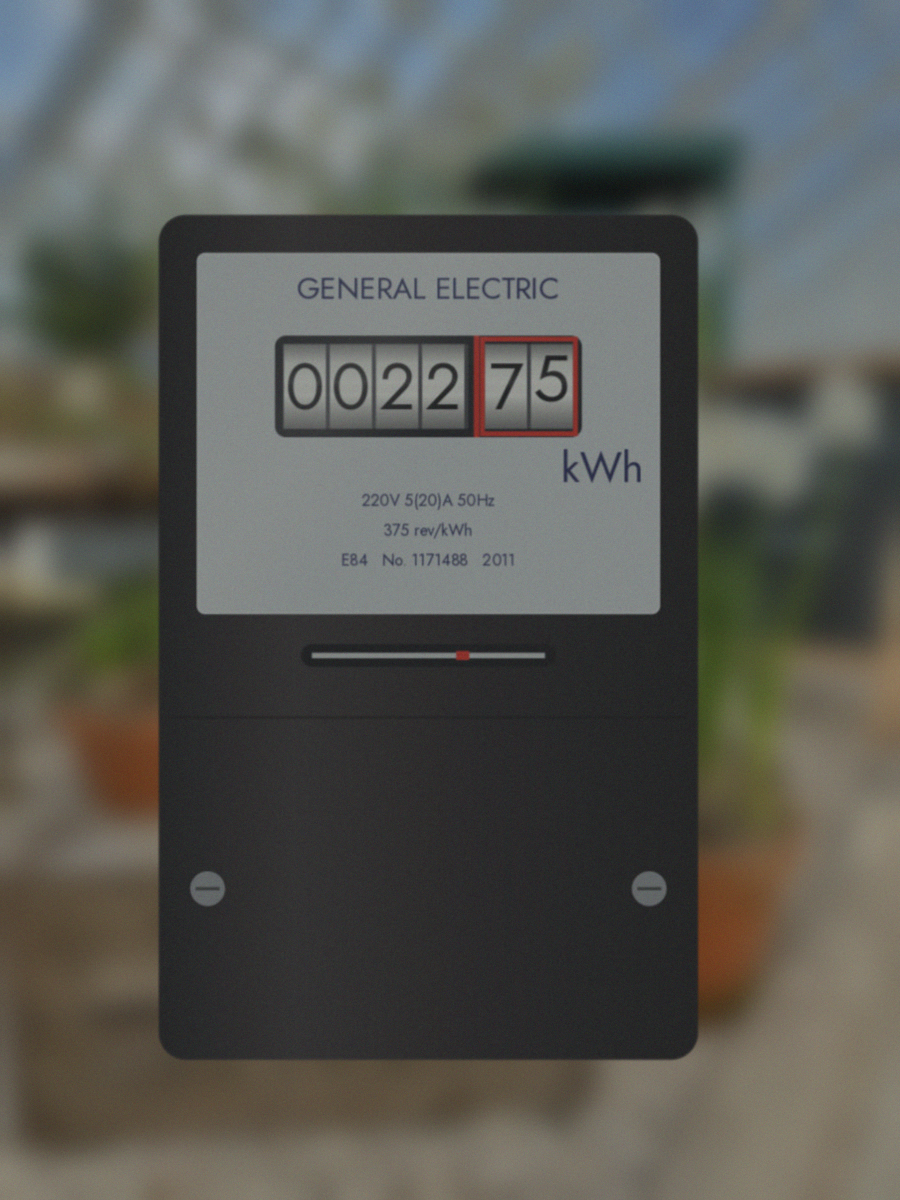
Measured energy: 22.75 kWh
